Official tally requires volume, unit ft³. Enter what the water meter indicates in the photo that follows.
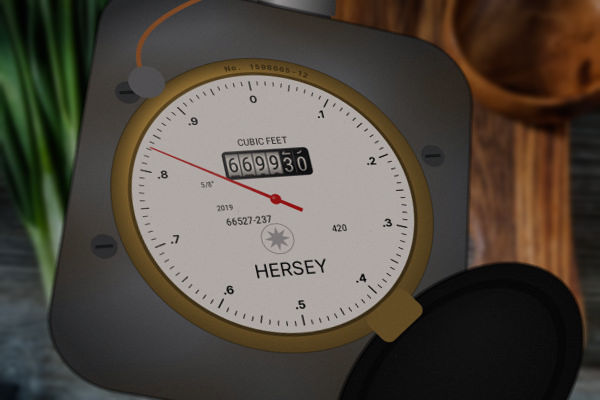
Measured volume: 669929.83 ft³
